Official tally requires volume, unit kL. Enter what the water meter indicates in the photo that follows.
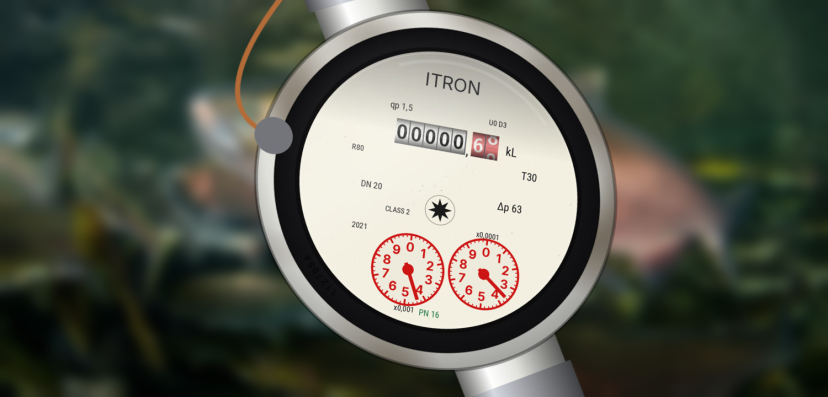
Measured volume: 0.6843 kL
